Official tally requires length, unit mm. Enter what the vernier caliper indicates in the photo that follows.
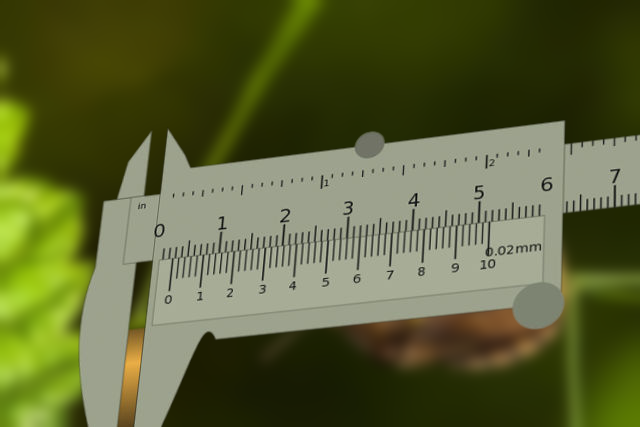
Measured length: 2.6 mm
